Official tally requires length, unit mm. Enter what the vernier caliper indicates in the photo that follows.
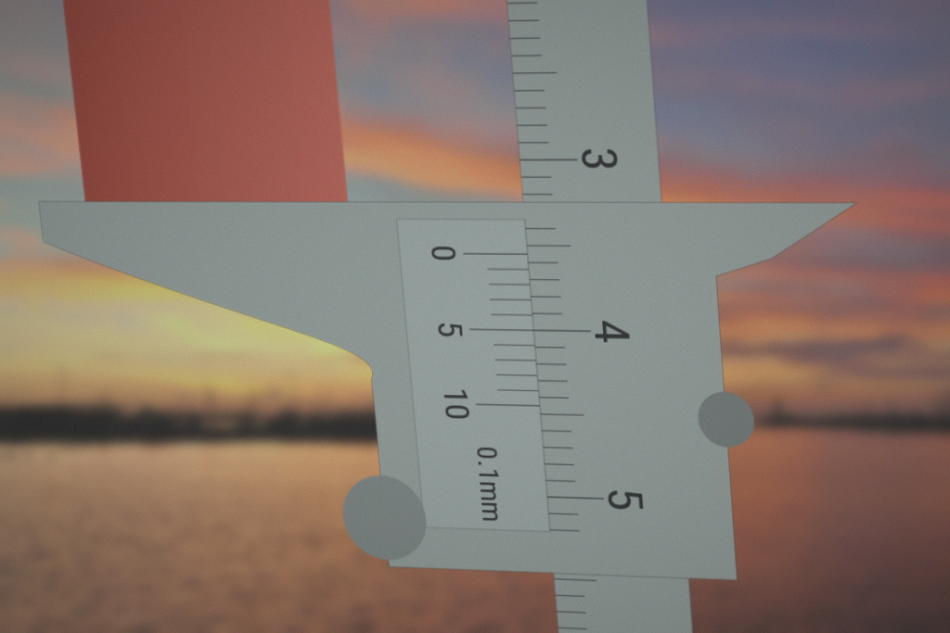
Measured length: 35.5 mm
